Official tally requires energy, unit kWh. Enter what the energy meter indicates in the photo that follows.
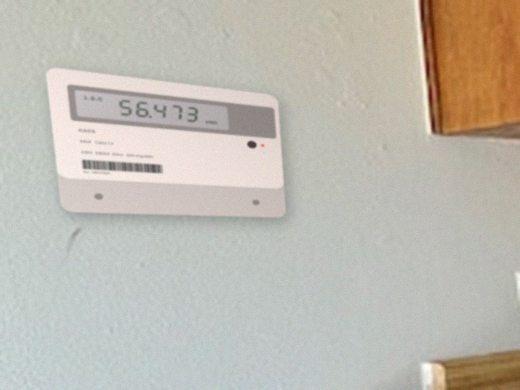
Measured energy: 56.473 kWh
